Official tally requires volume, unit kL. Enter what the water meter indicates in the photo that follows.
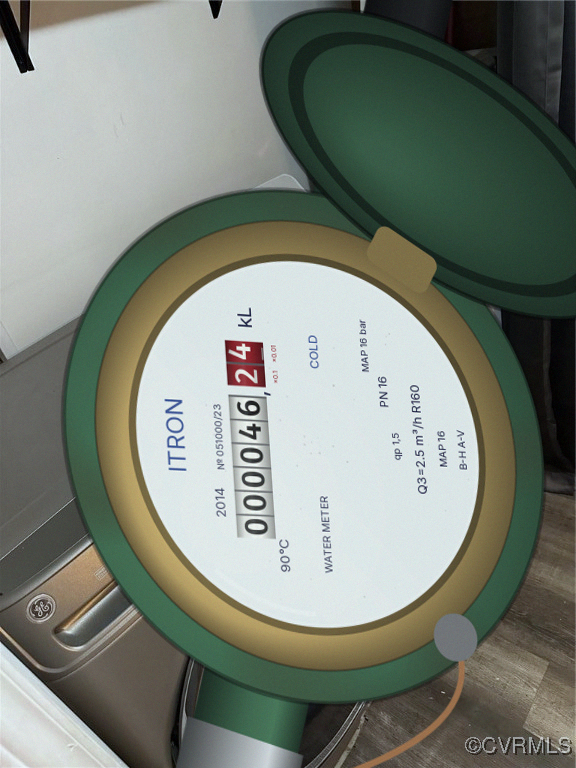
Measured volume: 46.24 kL
